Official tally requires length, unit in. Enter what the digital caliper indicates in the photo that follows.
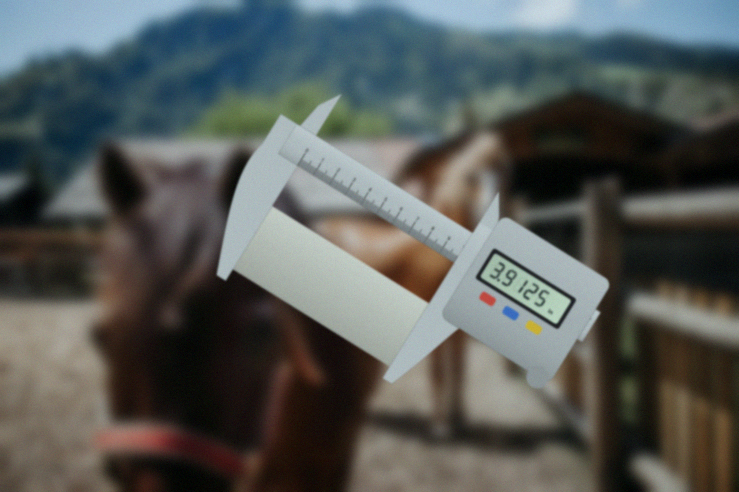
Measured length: 3.9125 in
